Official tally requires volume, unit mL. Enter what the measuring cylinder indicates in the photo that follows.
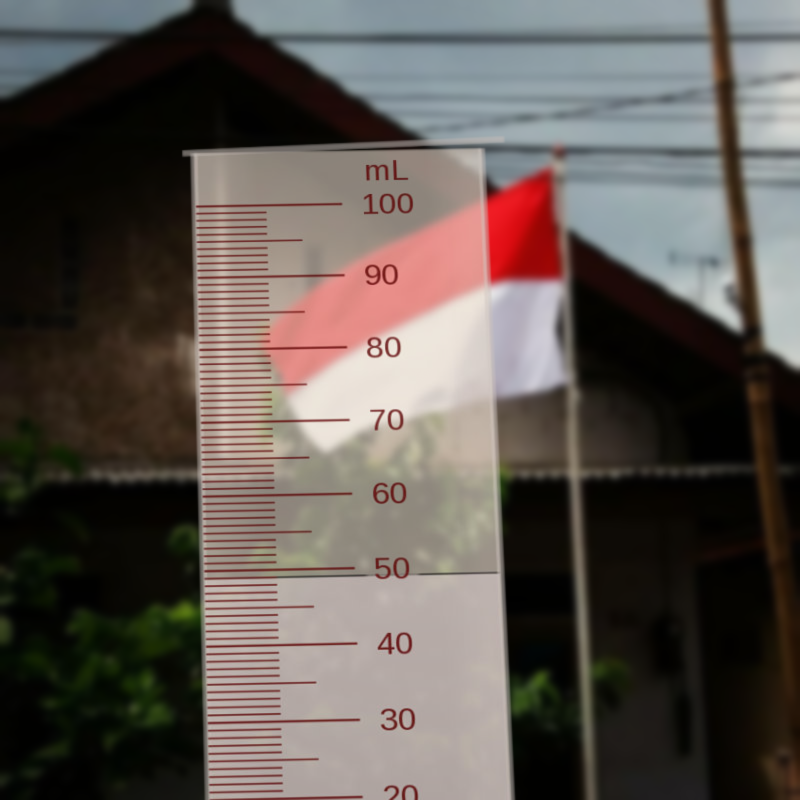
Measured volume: 49 mL
